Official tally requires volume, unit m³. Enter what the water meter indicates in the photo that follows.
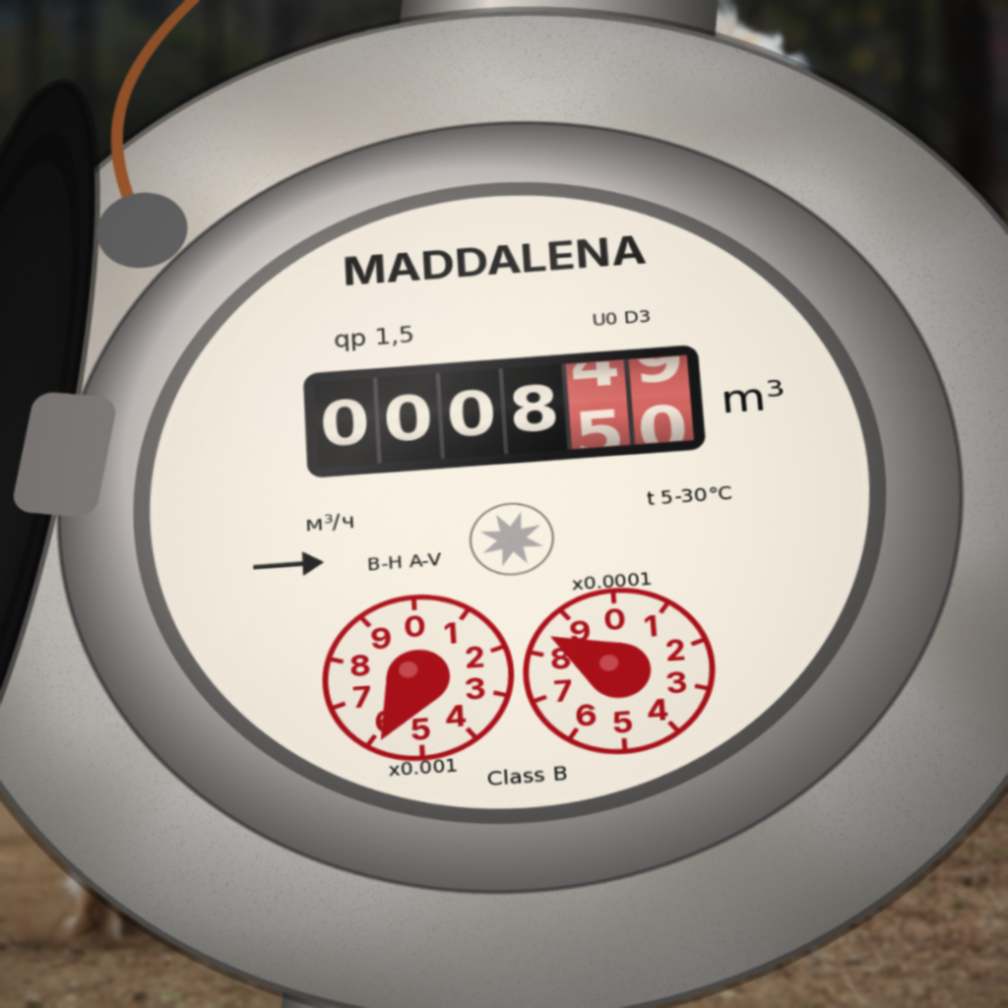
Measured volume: 8.4958 m³
